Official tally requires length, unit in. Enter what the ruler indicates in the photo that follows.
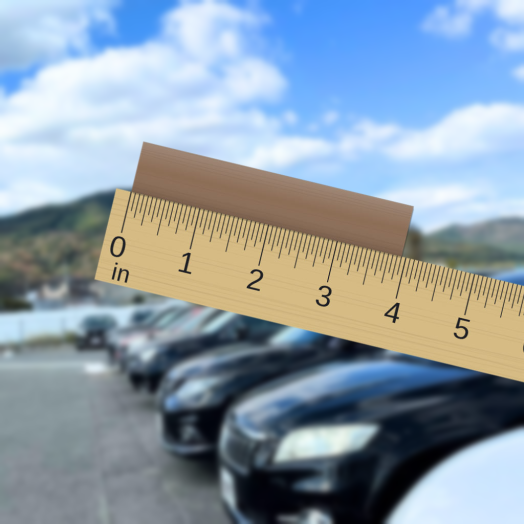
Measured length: 3.9375 in
